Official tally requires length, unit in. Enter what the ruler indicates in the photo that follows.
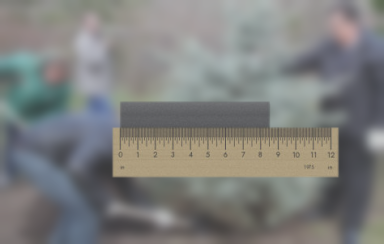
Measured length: 8.5 in
